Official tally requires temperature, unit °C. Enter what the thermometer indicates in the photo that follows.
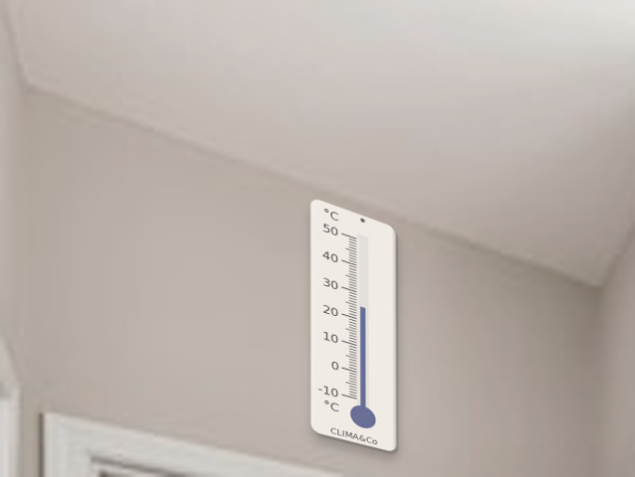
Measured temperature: 25 °C
